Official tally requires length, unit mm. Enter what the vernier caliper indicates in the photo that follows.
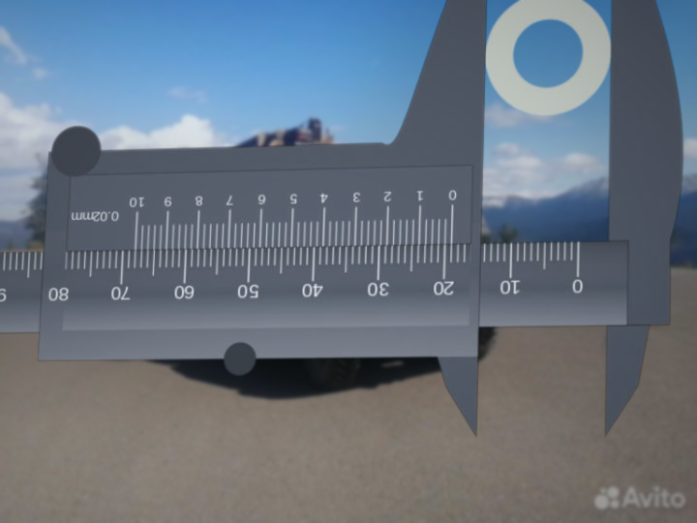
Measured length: 19.0 mm
